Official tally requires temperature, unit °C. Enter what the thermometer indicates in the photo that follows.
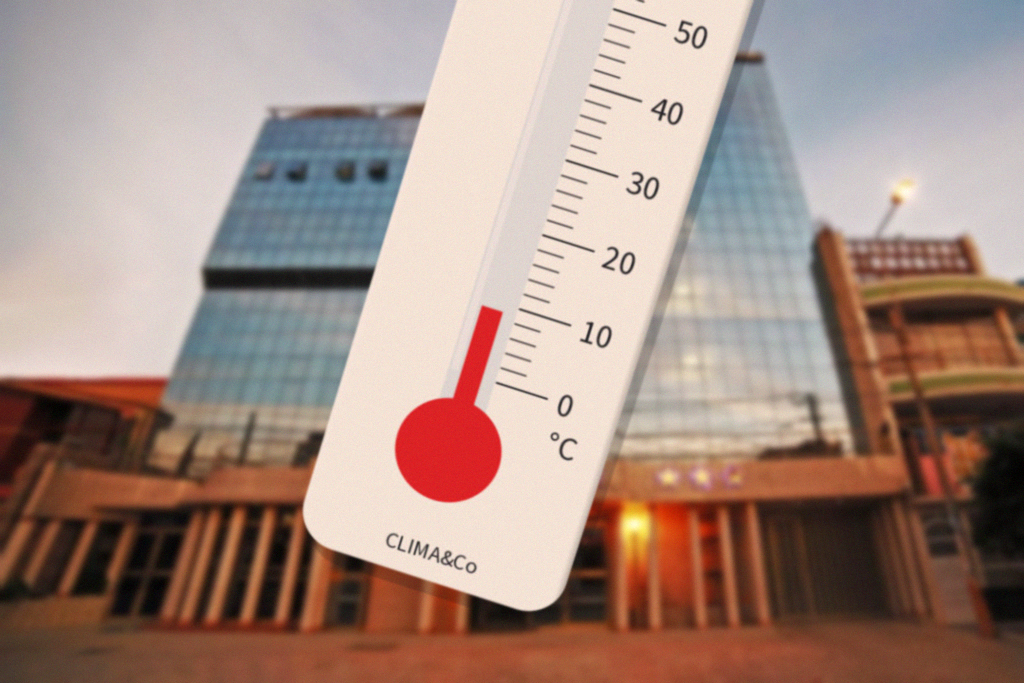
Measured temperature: 9 °C
